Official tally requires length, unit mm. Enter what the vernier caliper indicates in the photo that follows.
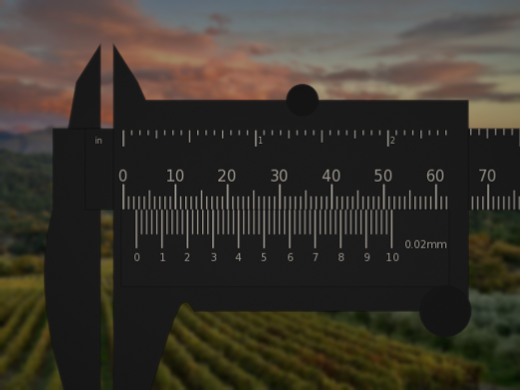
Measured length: 2.5 mm
